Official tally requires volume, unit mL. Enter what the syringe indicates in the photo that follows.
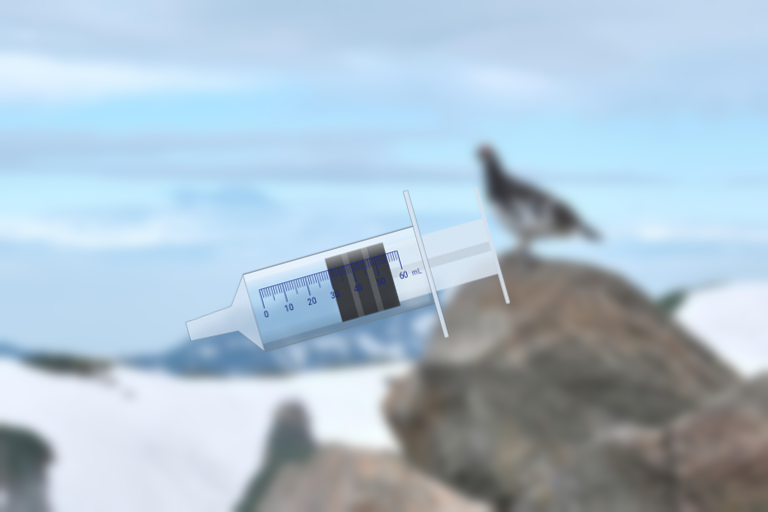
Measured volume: 30 mL
